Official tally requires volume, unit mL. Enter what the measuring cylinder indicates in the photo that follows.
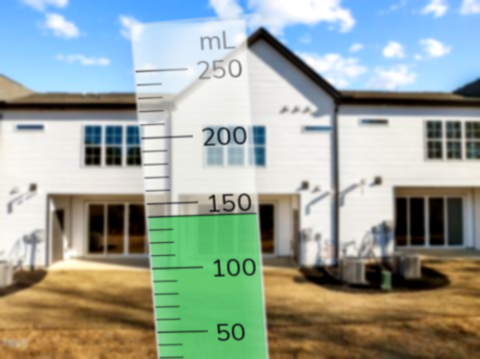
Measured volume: 140 mL
